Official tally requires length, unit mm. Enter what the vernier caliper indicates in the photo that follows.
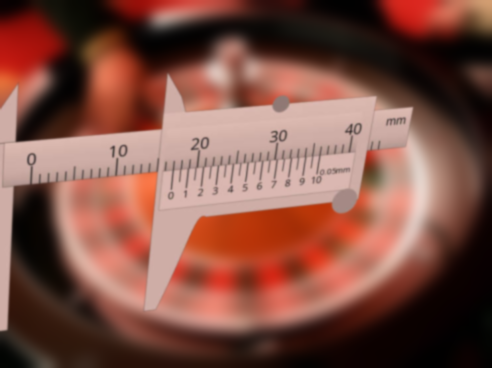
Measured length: 17.0 mm
